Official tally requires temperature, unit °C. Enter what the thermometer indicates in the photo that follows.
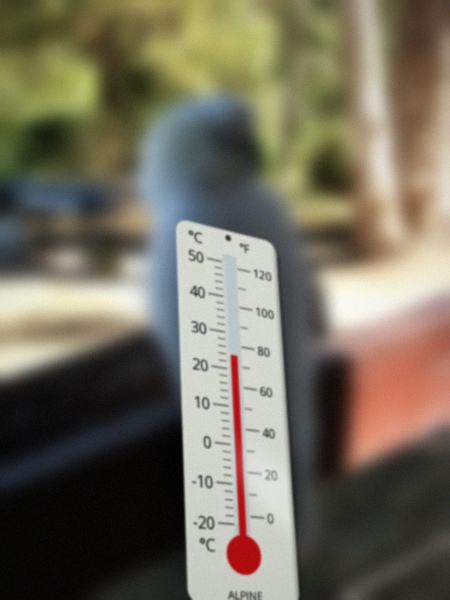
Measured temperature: 24 °C
